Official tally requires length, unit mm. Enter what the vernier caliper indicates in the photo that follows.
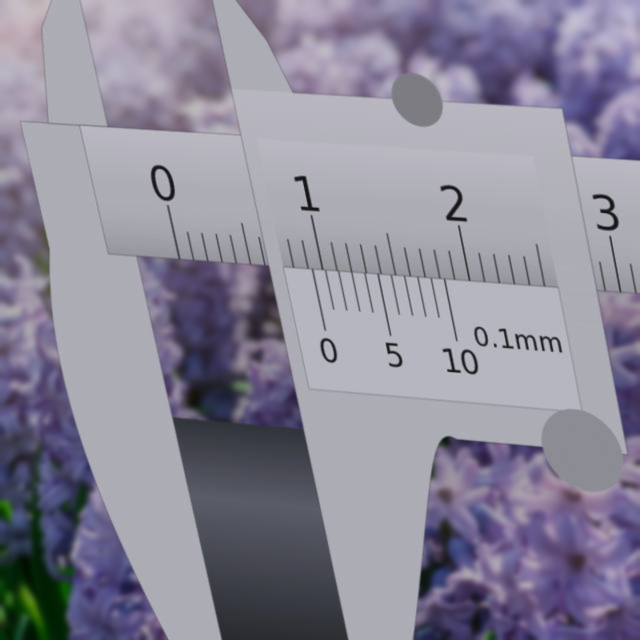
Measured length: 9.3 mm
